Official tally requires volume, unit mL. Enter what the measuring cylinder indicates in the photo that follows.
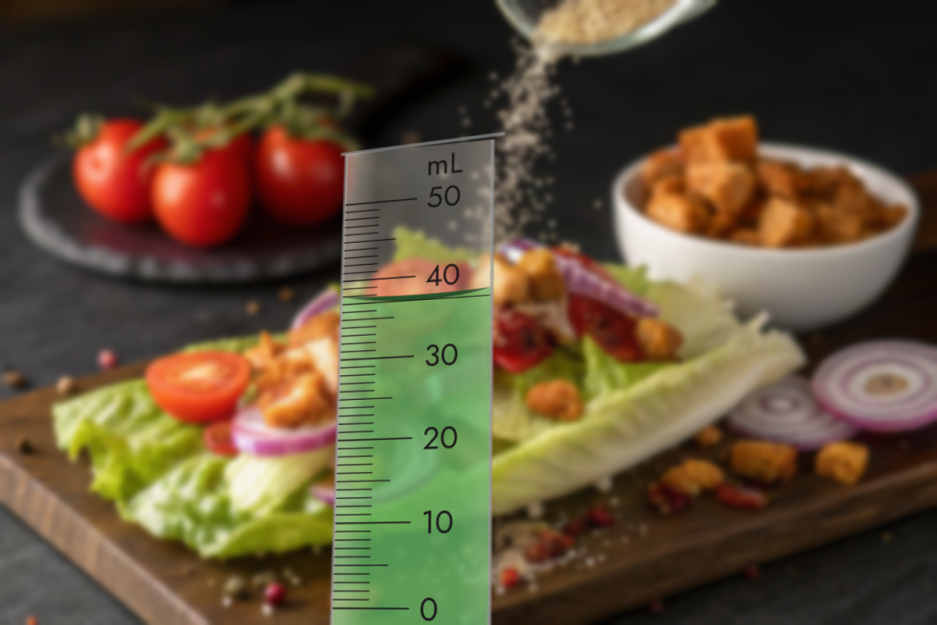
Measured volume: 37 mL
